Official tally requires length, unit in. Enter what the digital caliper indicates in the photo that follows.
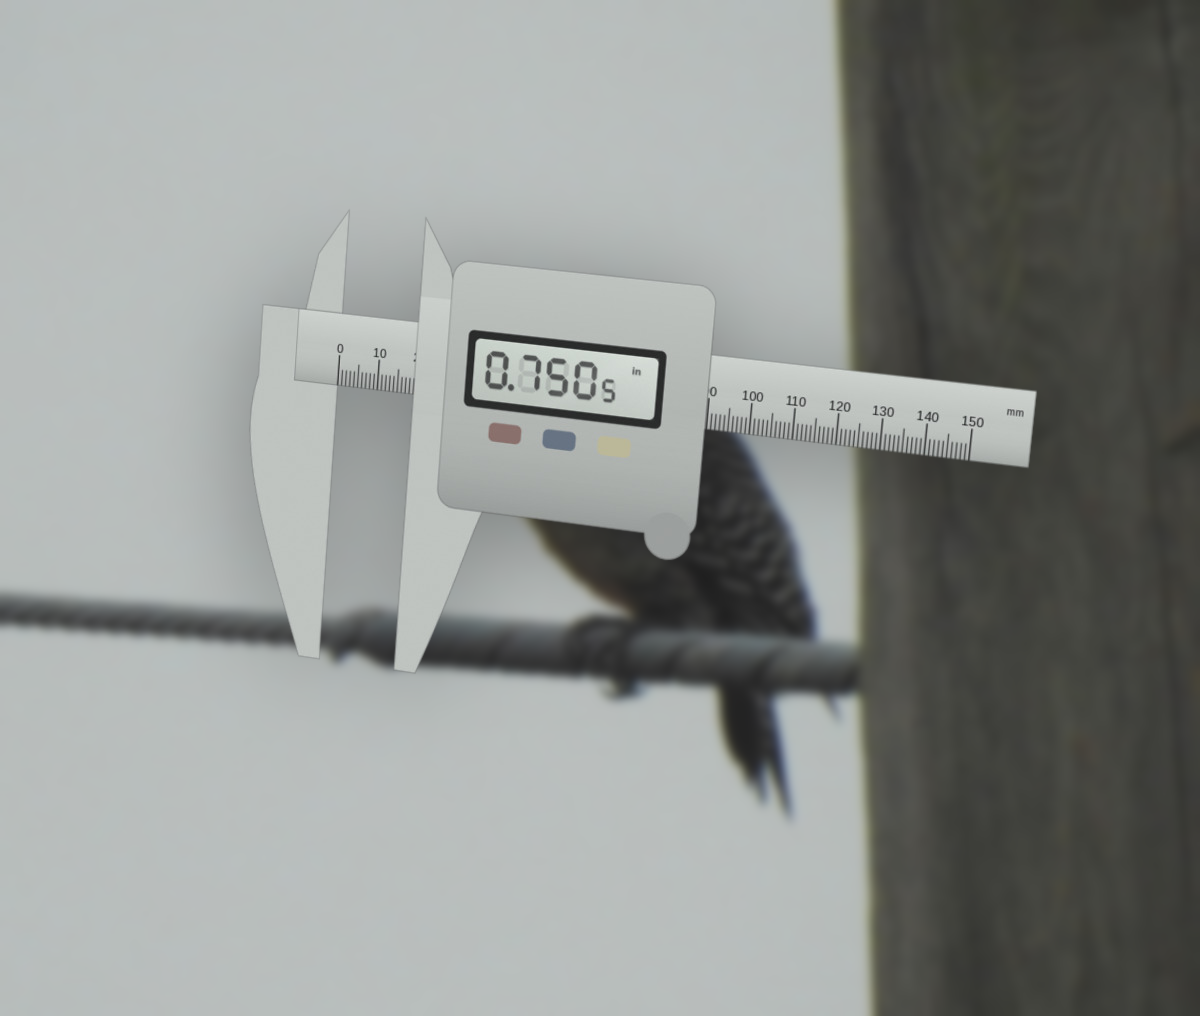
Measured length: 0.7505 in
